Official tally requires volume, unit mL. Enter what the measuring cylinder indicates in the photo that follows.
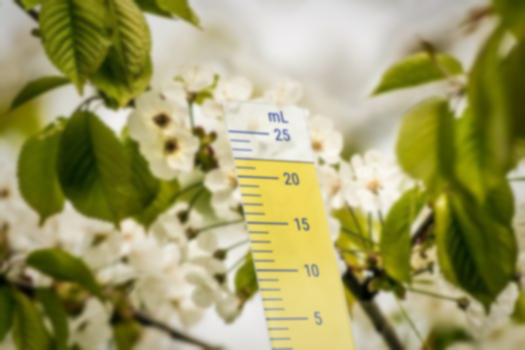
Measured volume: 22 mL
